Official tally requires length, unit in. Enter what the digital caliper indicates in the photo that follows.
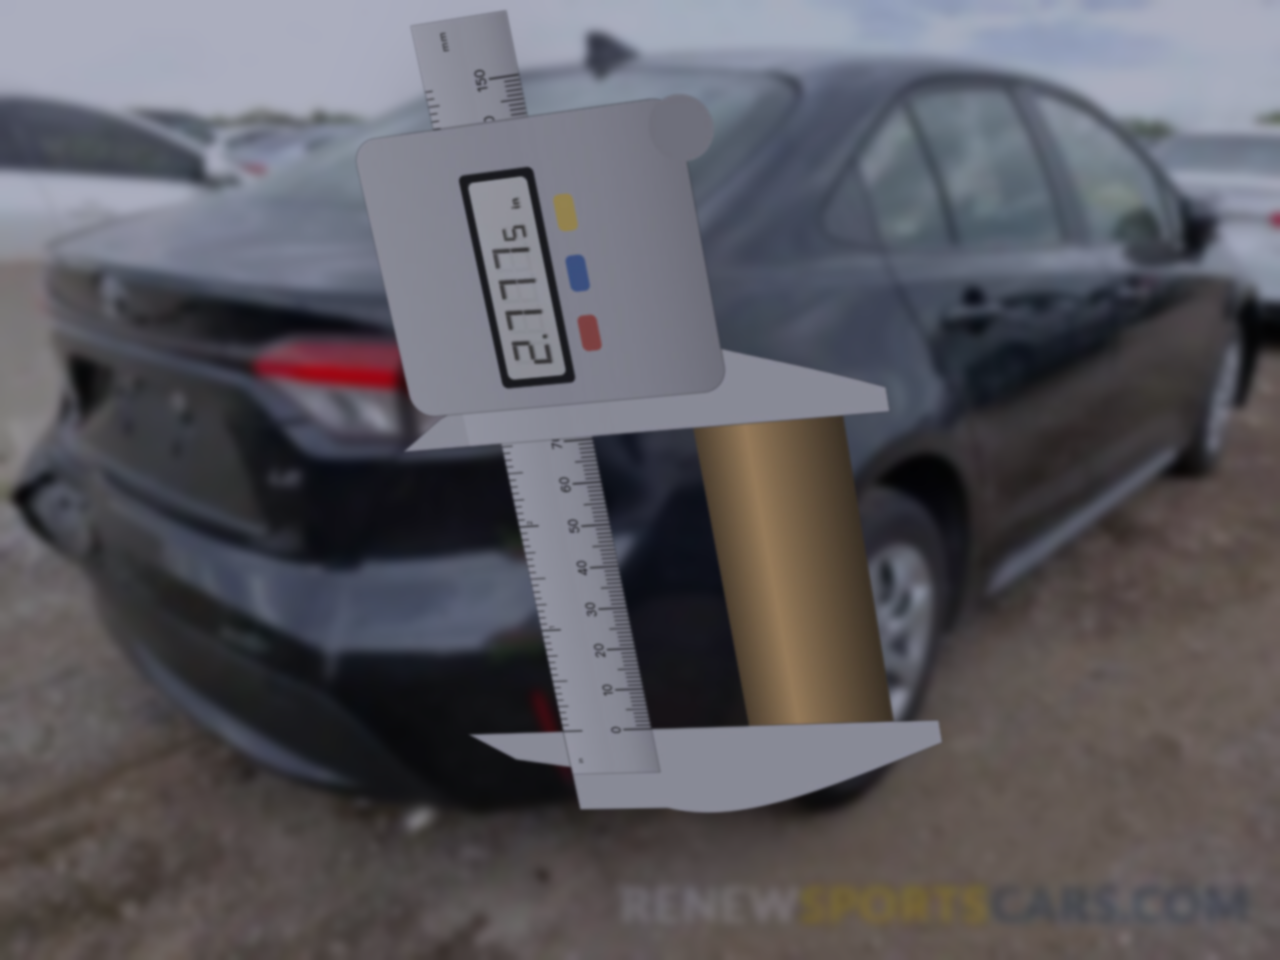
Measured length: 2.7775 in
